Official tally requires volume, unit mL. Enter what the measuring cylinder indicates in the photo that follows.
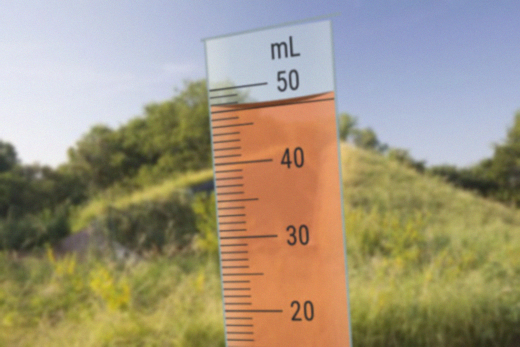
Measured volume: 47 mL
